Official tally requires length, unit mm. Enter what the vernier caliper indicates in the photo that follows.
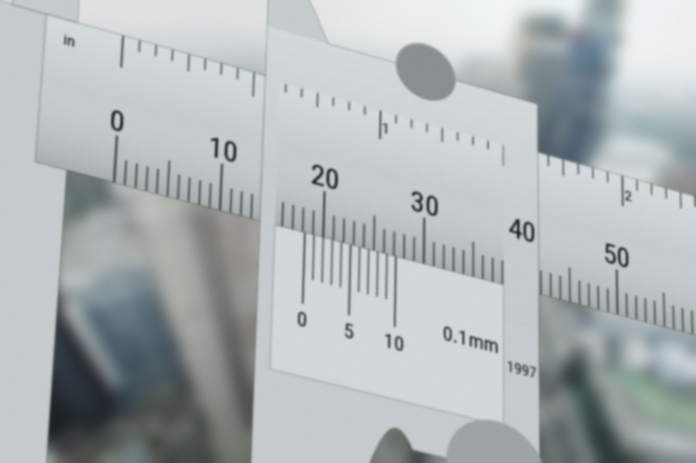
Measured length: 18.2 mm
